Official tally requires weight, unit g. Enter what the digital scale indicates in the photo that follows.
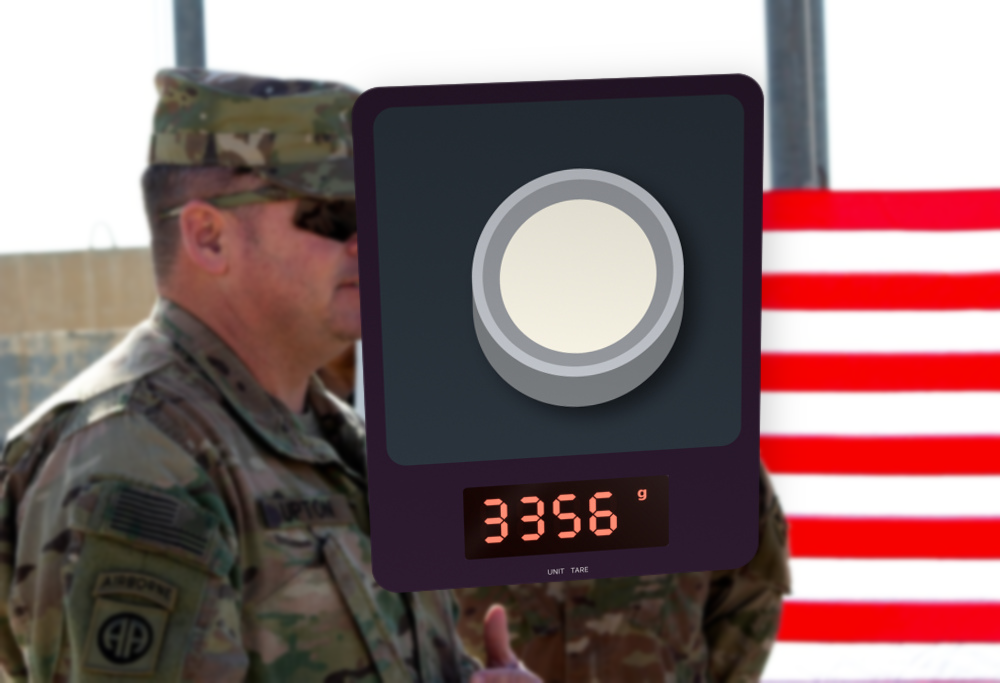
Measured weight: 3356 g
